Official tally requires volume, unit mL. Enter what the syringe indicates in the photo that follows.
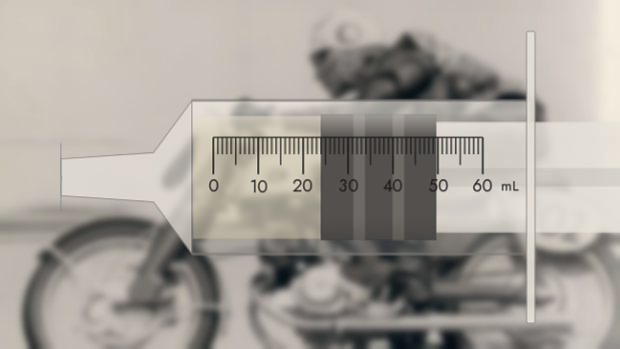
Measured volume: 24 mL
